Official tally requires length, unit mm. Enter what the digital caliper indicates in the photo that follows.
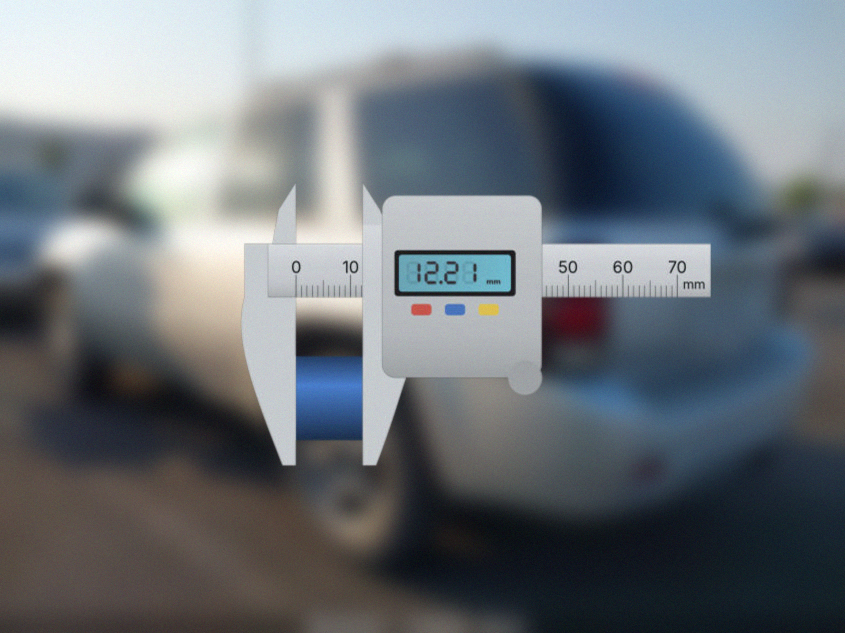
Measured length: 12.21 mm
